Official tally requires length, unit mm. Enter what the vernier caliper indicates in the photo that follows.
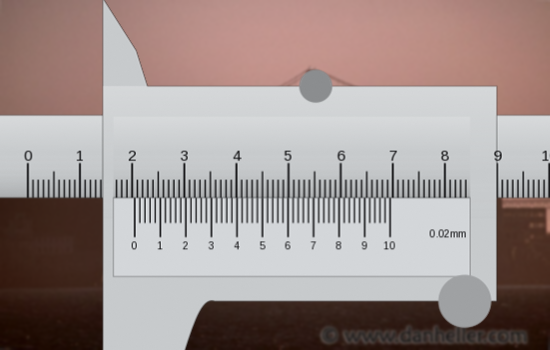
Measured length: 20.5 mm
